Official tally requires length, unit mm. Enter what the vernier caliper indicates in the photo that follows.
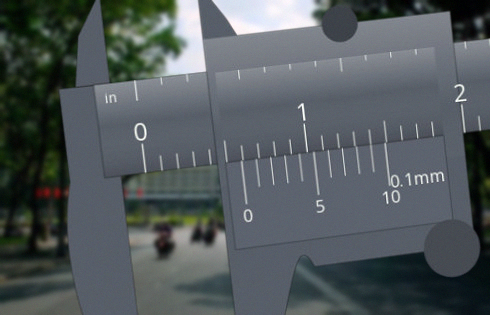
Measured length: 5.9 mm
